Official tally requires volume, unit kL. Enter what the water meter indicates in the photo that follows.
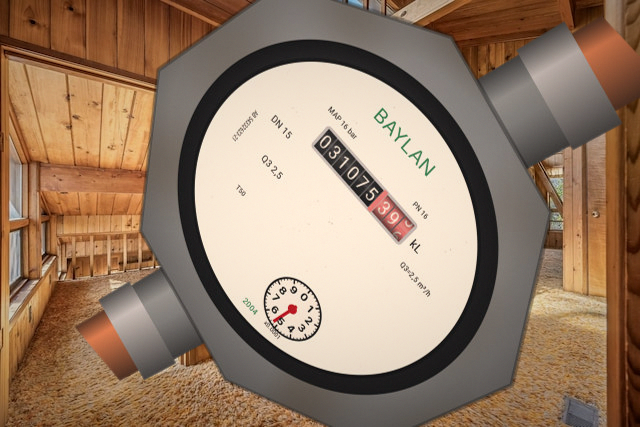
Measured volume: 31075.3955 kL
